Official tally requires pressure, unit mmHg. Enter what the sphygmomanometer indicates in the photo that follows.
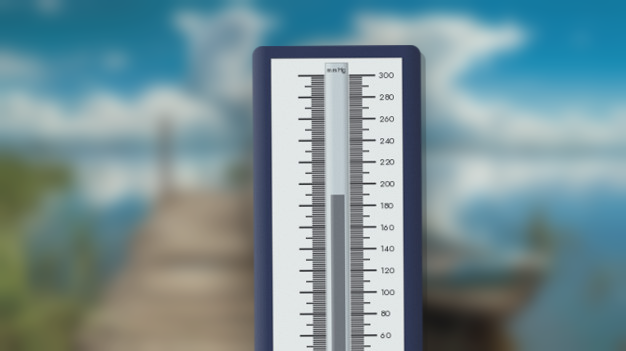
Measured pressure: 190 mmHg
